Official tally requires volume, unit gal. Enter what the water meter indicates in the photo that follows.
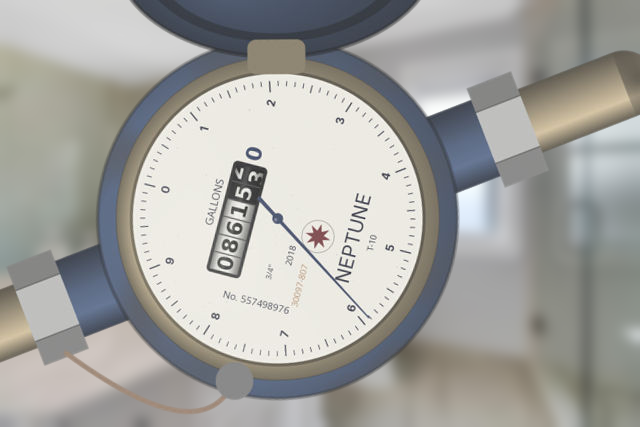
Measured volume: 861525.9 gal
